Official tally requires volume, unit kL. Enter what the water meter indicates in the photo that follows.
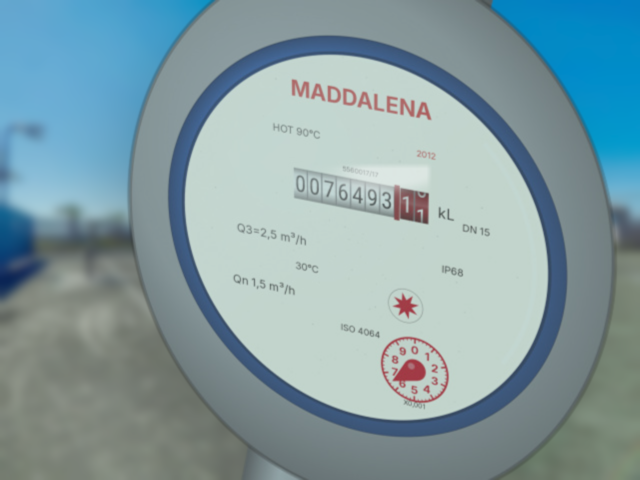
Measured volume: 76493.106 kL
